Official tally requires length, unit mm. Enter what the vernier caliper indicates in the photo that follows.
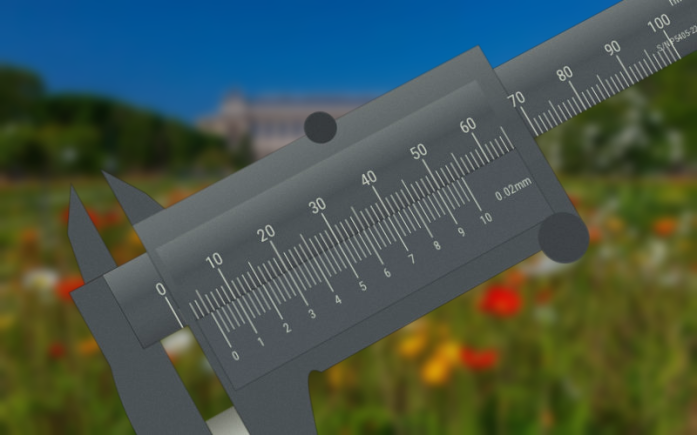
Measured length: 5.4 mm
